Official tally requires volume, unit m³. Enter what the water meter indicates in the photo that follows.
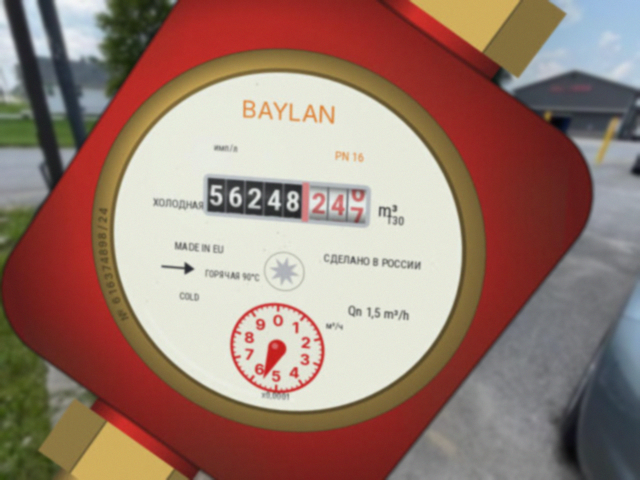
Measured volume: 56248.2465 m³
